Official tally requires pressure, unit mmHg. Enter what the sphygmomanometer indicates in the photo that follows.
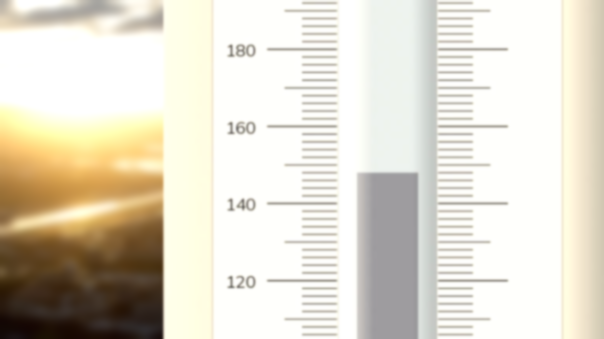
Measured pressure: 148 mmHg
